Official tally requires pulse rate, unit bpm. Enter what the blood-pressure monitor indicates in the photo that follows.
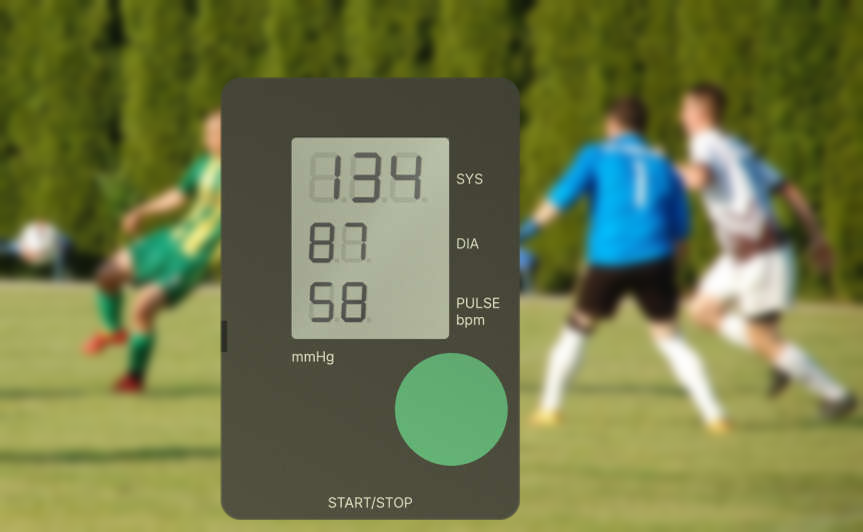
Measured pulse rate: 58 bpm
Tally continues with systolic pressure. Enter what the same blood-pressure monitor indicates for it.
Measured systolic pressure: 134 mmHg
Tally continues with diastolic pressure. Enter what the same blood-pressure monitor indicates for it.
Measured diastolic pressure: 87 mmHg
